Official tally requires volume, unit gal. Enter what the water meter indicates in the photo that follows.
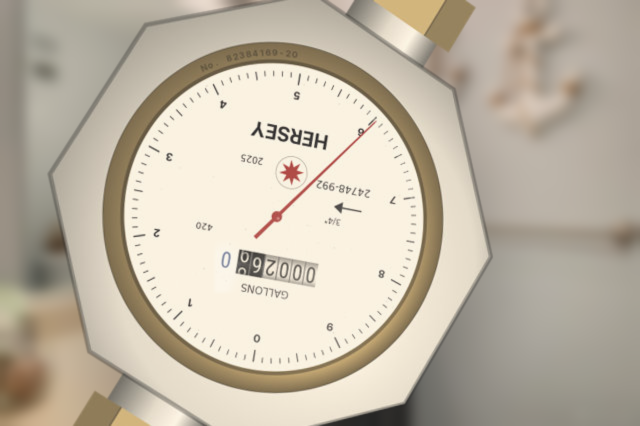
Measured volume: 2686.0 gal
